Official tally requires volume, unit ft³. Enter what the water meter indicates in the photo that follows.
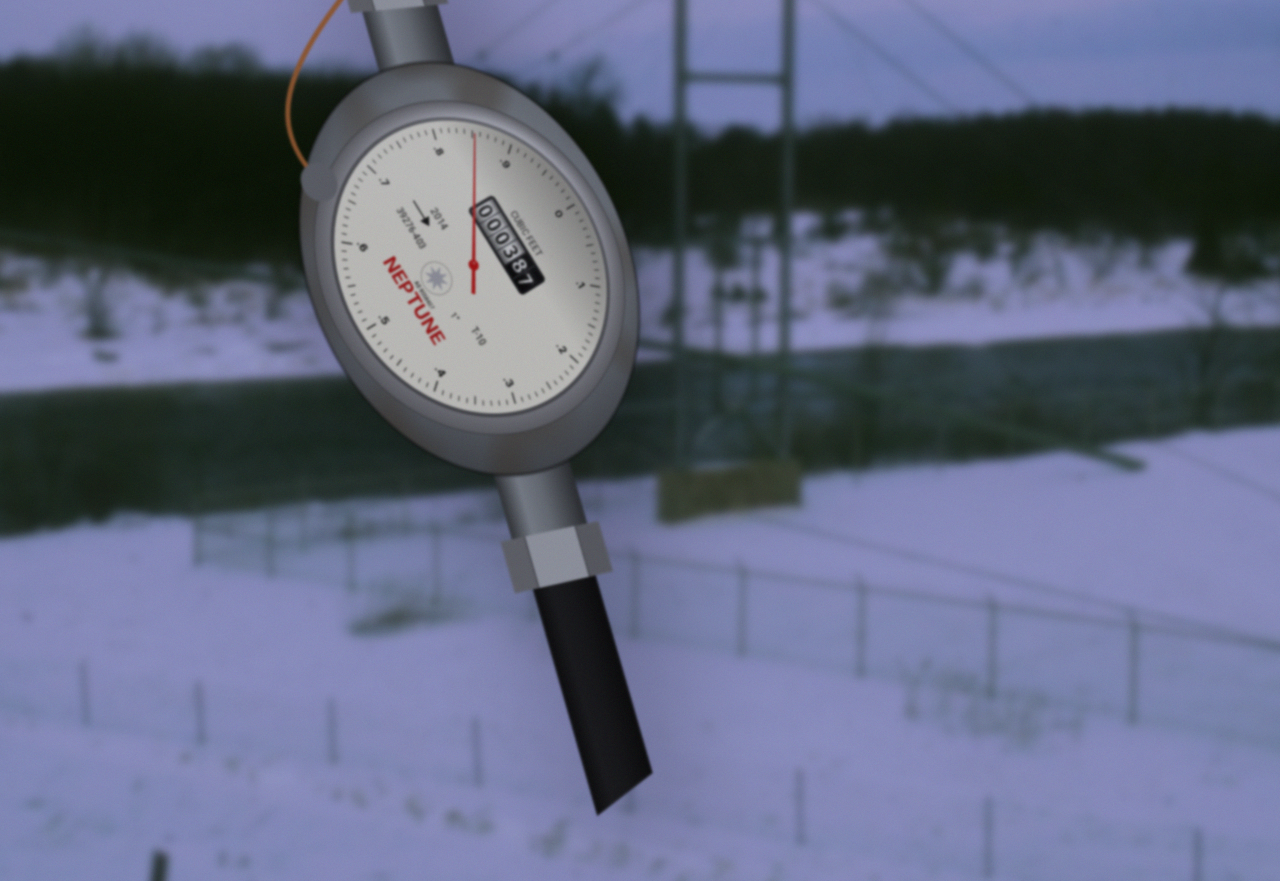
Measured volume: 386.85 ft³
